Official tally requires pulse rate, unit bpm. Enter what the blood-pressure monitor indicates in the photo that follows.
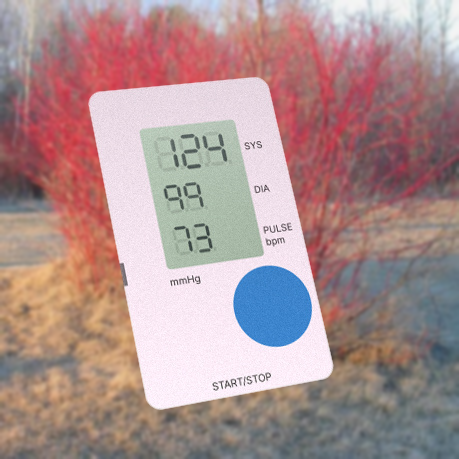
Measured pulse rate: 73 bpm
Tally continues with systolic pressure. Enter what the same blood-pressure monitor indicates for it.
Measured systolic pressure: 124 mmHg
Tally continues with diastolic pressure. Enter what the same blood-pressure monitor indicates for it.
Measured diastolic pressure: 99 mmHg
